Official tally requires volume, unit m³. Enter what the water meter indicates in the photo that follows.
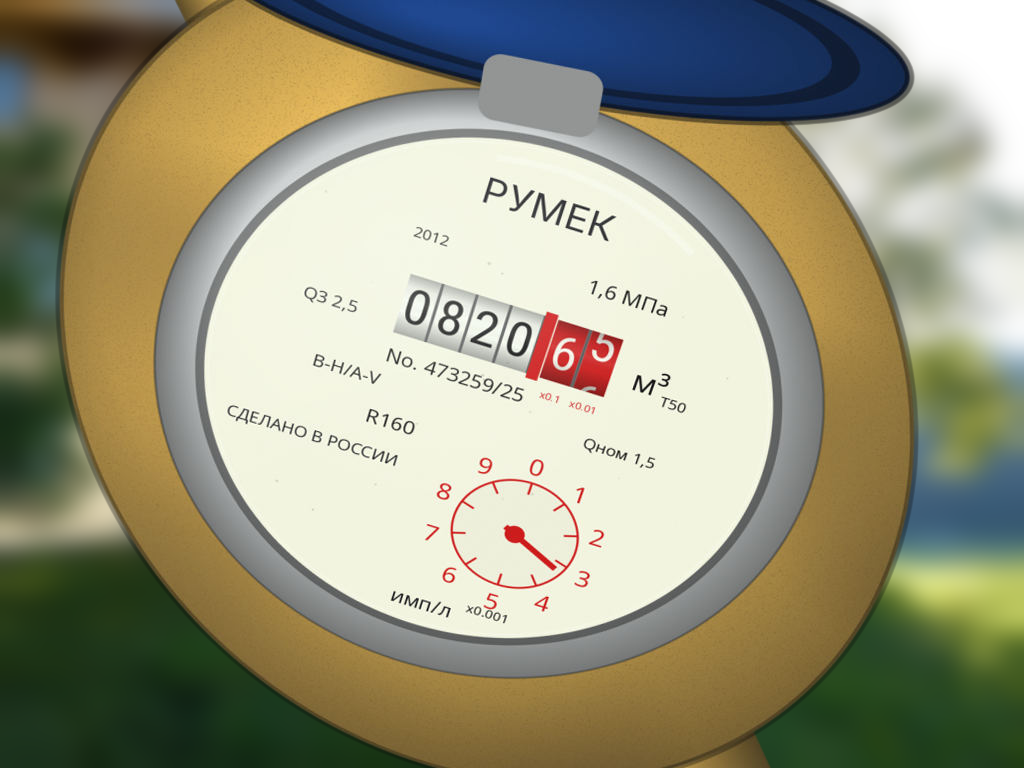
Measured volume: 820.653 m³
